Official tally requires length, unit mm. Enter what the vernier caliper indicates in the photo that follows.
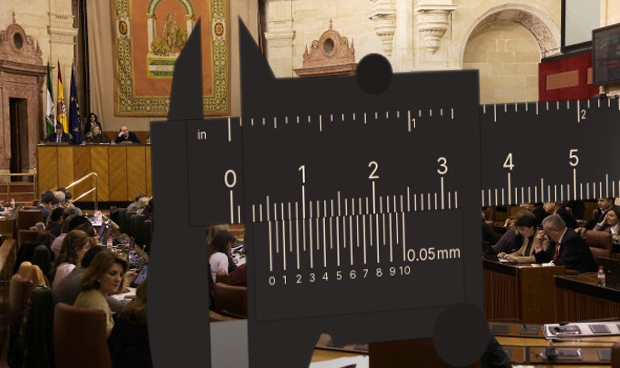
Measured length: 5.2 mm
